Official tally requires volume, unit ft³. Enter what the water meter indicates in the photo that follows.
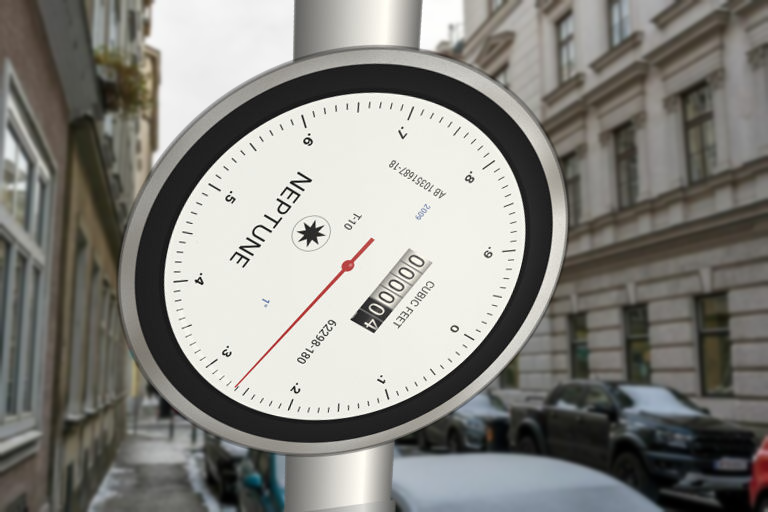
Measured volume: 4.26 ft³
